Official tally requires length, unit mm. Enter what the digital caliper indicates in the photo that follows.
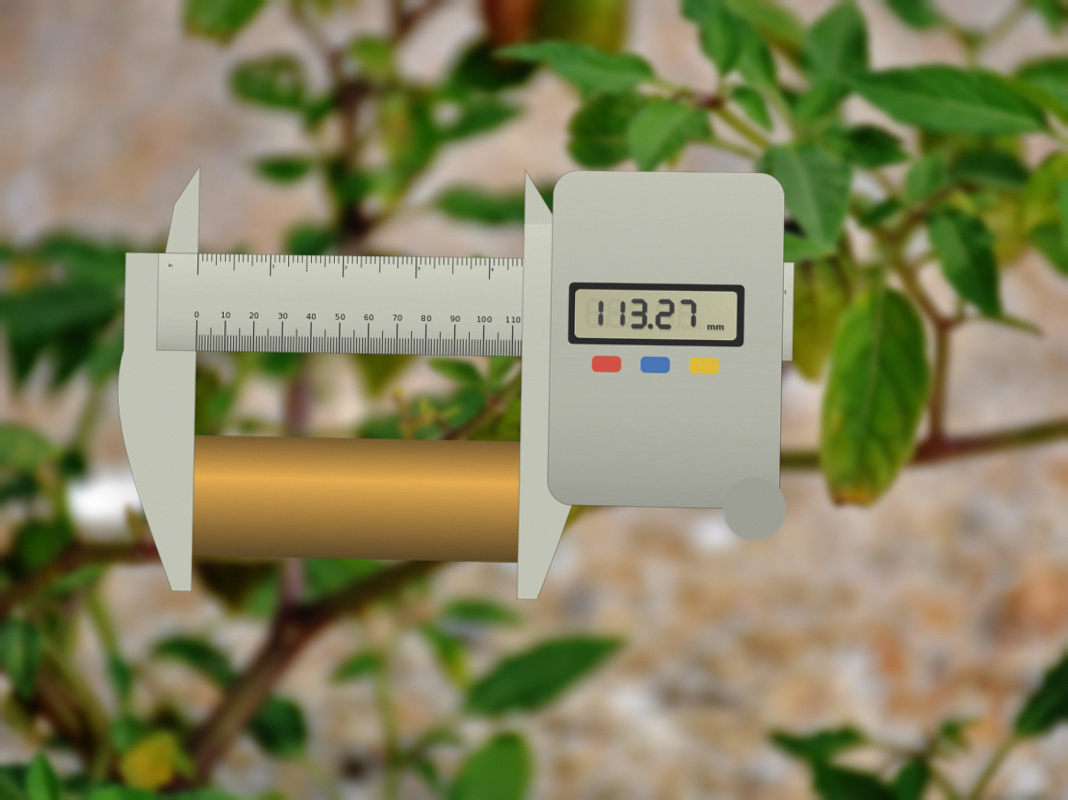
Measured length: 113.27 mm
